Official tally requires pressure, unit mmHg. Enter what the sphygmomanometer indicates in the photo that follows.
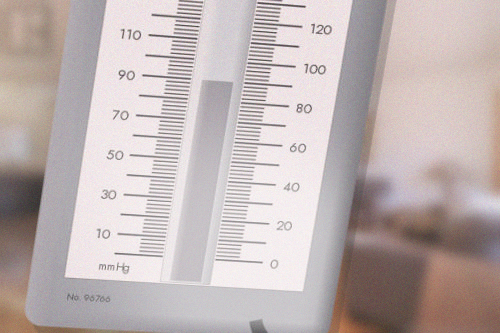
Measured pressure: 90 mmHg
